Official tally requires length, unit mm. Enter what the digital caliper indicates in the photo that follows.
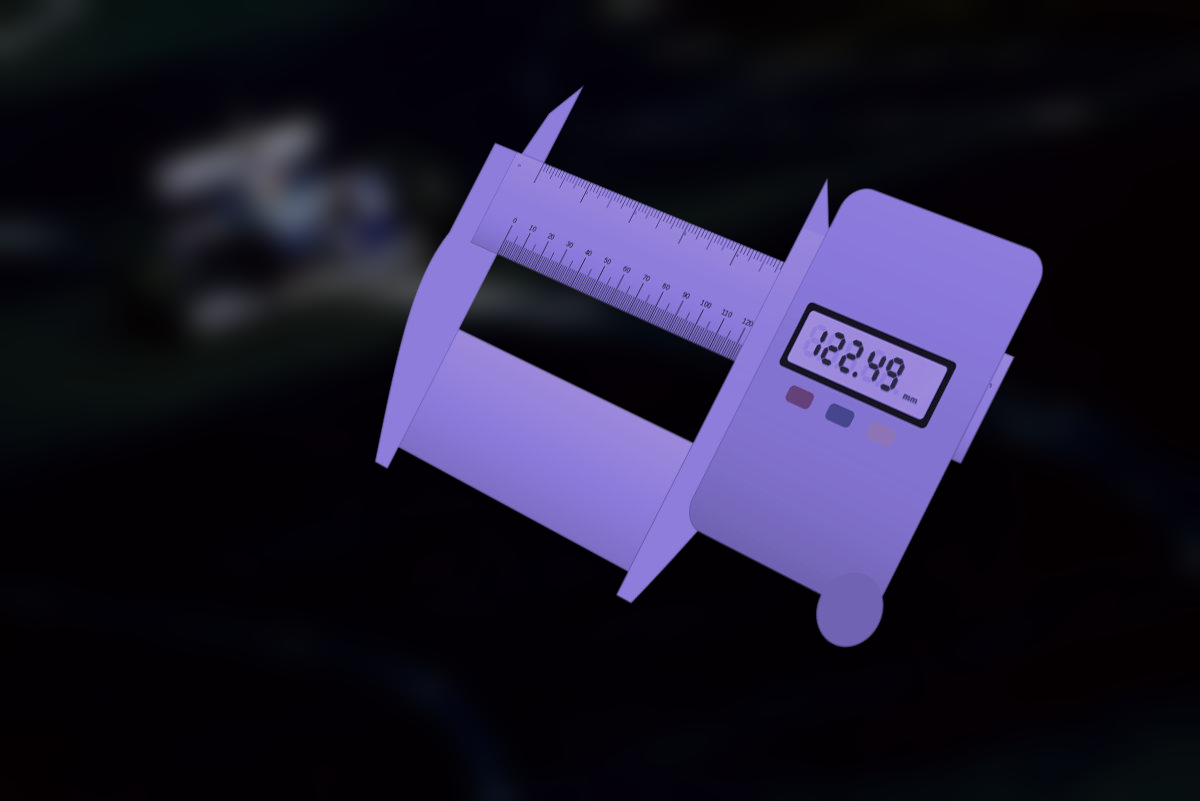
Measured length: 122.49 mm
